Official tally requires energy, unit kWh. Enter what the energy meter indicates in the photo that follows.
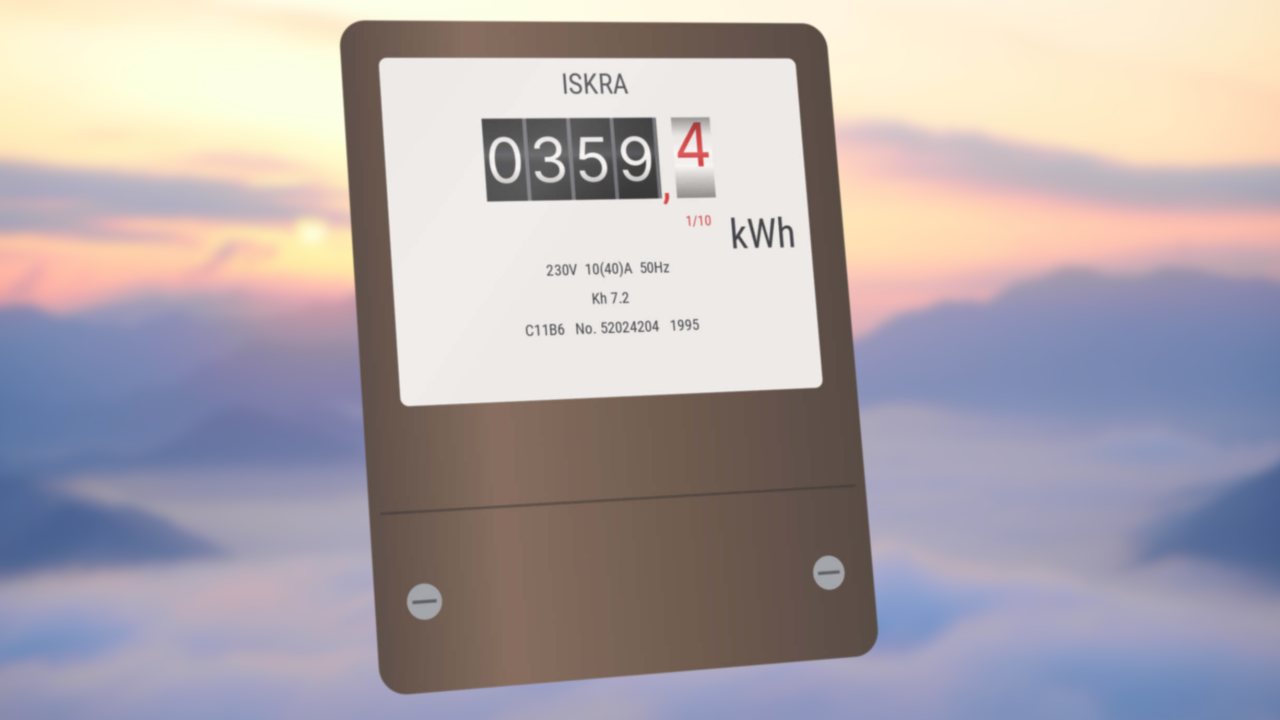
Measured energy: 359.4 kWh
